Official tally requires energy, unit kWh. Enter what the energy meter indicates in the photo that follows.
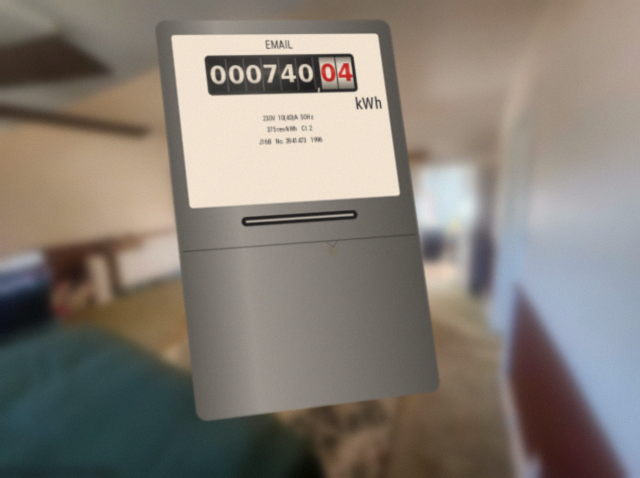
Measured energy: 740.04 kWh
